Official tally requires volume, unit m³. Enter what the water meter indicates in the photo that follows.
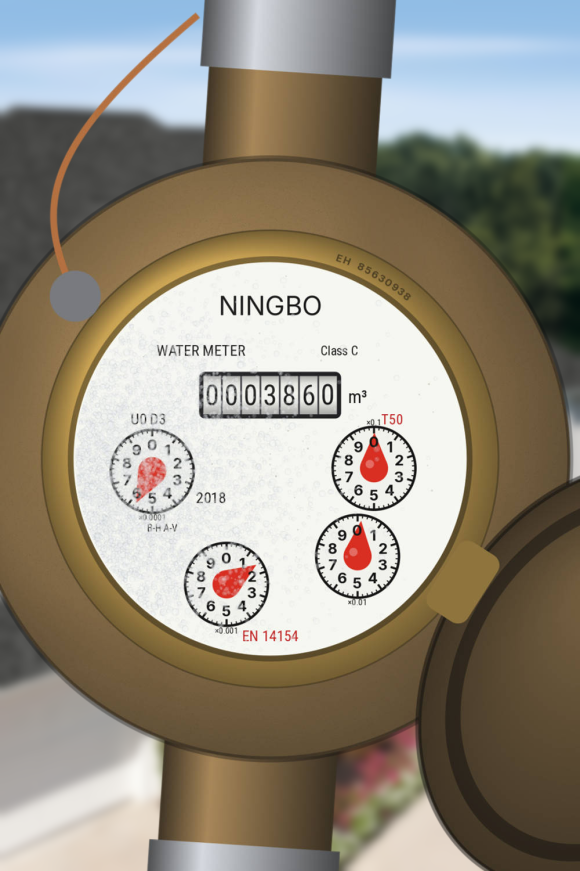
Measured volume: 3860.0015 m³
